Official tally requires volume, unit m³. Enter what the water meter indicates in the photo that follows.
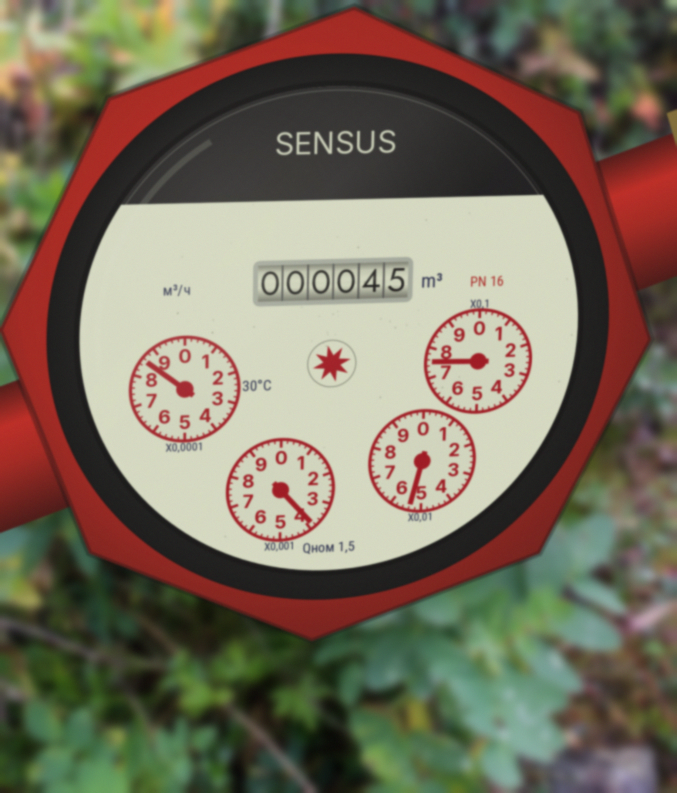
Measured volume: 45.7538 m³
